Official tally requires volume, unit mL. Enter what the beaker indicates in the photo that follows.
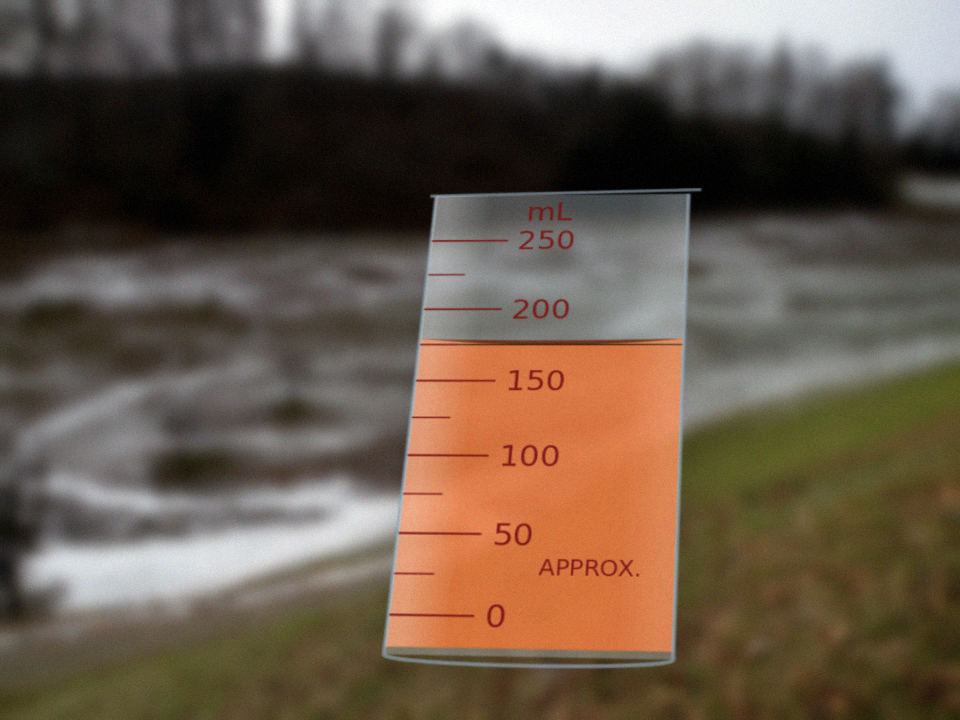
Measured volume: 175 mL
